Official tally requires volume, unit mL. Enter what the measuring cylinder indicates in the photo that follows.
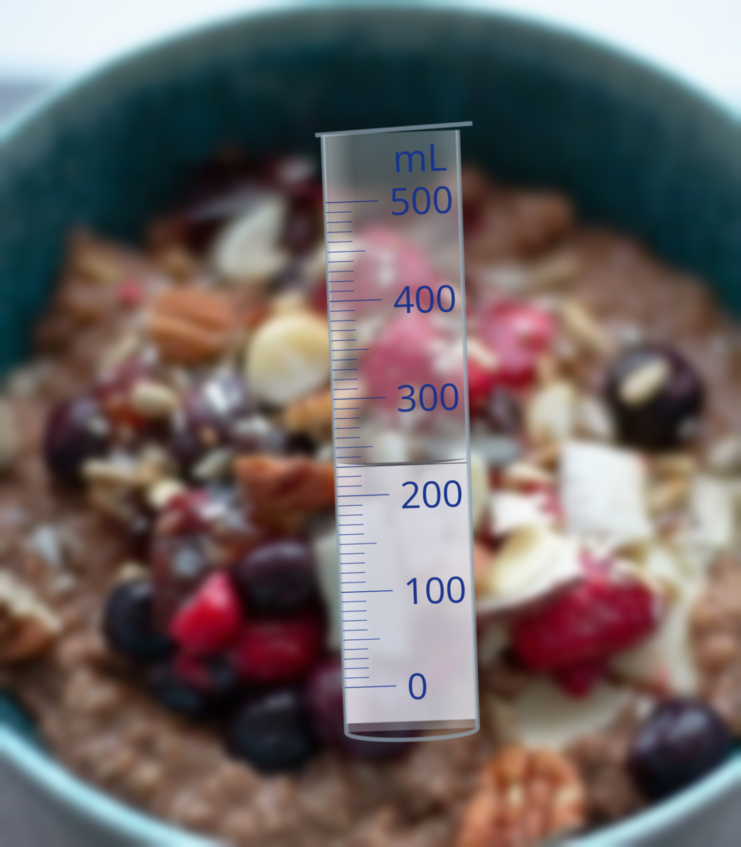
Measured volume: 230 mL
